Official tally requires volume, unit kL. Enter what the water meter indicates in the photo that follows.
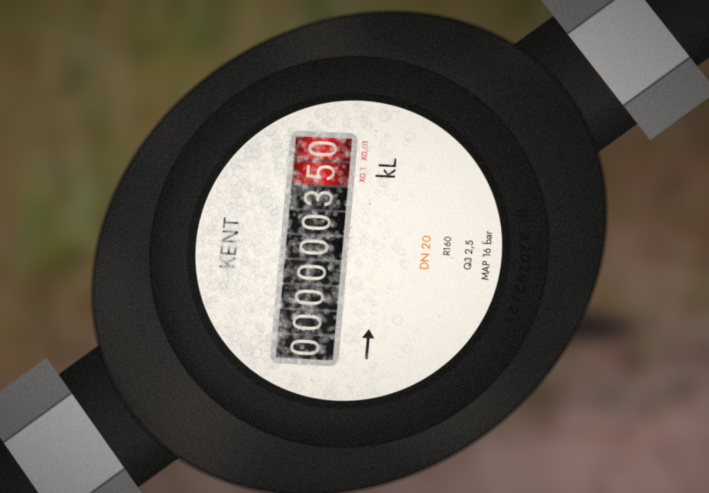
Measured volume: 3.50 kL
